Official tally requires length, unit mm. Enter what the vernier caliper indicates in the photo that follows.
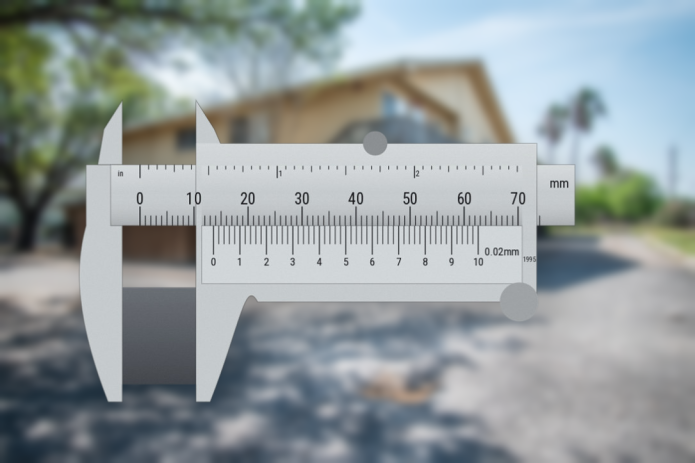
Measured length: 13.6 mm
